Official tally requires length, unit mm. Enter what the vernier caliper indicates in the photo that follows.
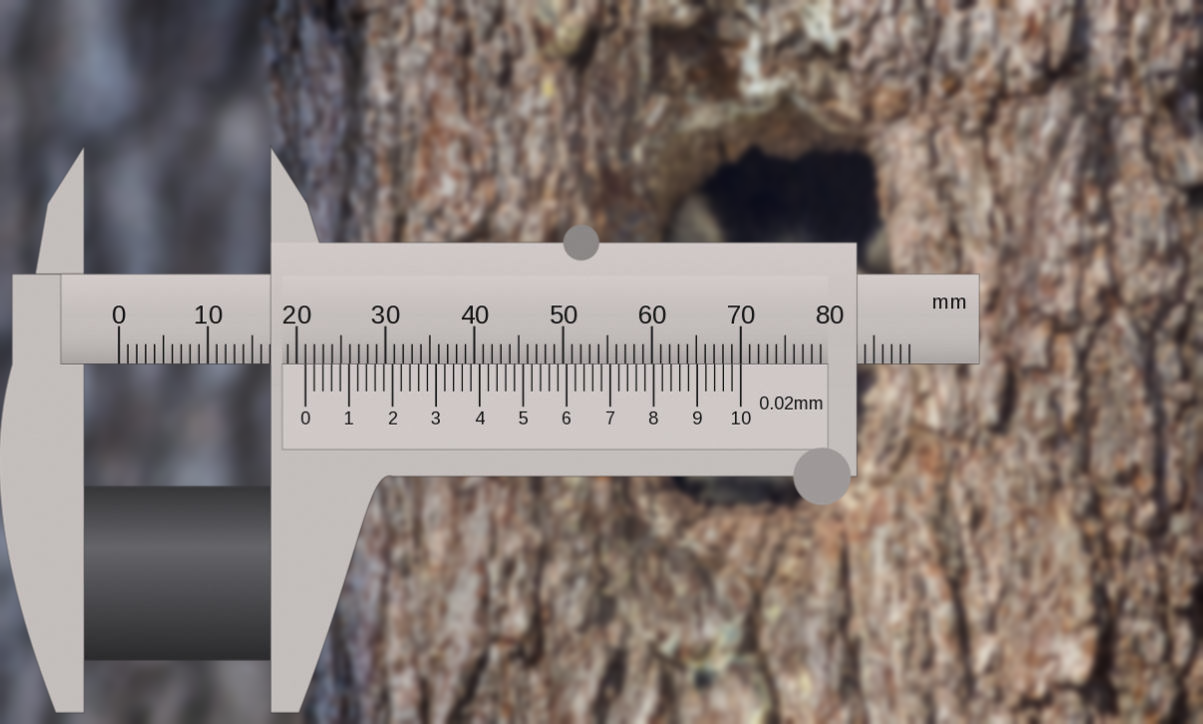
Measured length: 21.0 mm
